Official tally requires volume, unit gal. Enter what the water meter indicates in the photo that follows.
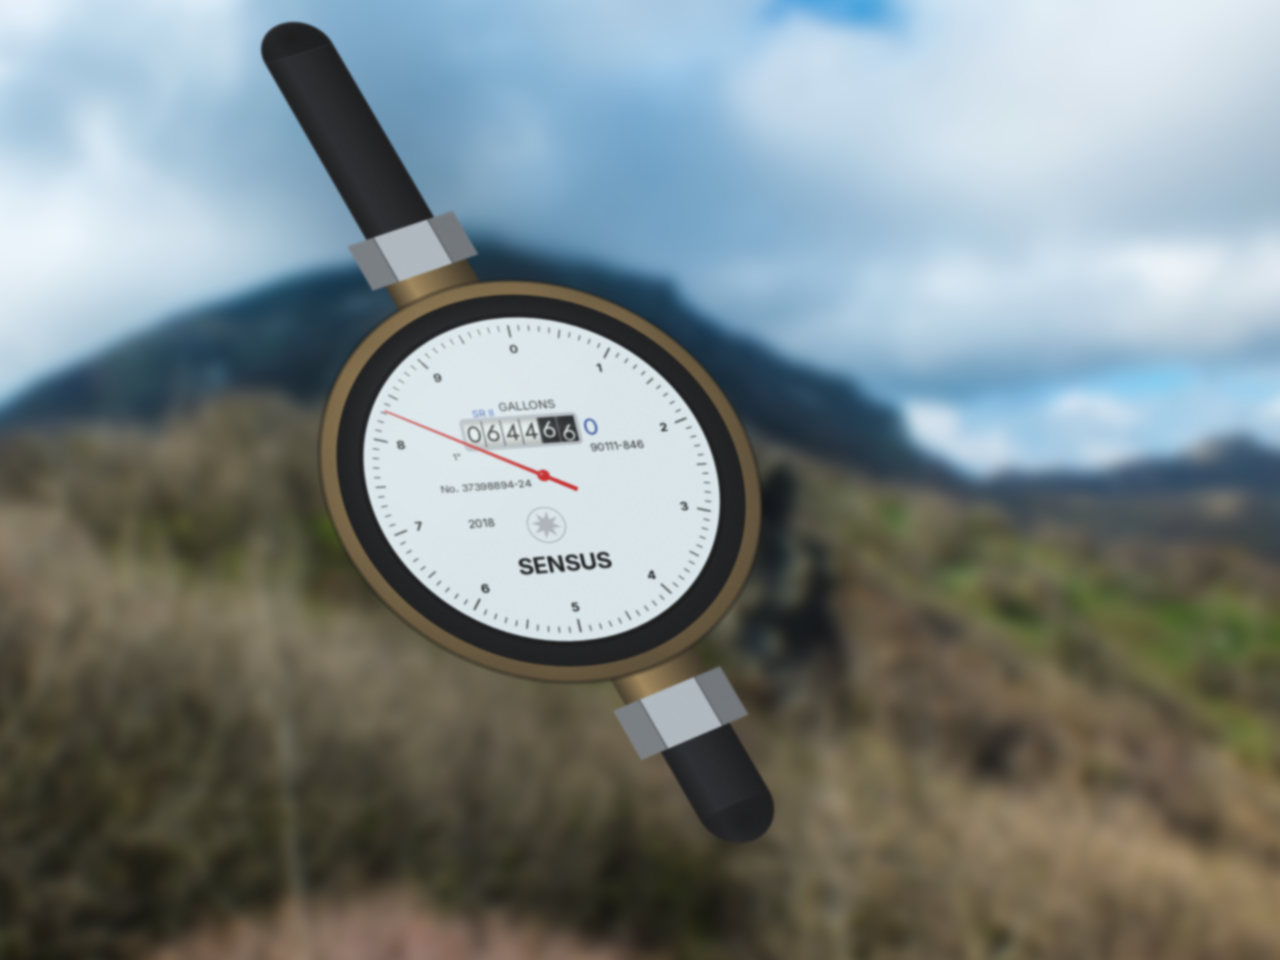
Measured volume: 644658.3 gal
